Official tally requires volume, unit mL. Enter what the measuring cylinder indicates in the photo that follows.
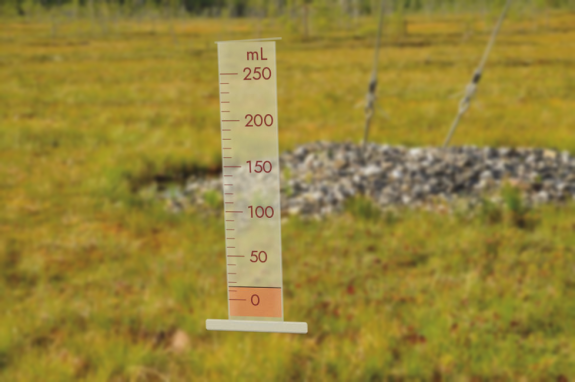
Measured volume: 15 mL
